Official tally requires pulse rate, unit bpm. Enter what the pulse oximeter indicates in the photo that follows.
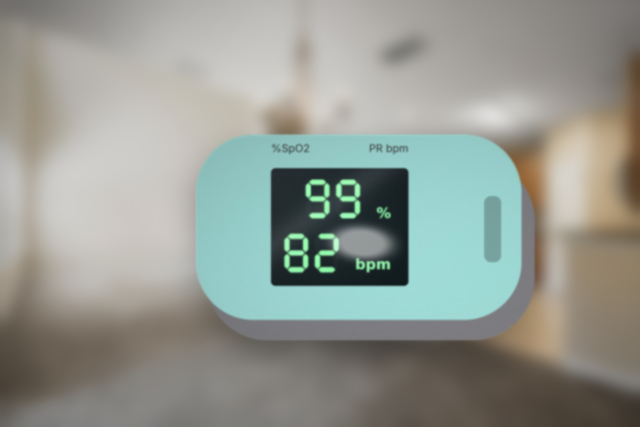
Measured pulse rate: 82 bpm
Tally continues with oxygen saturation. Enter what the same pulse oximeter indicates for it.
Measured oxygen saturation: 99 %
